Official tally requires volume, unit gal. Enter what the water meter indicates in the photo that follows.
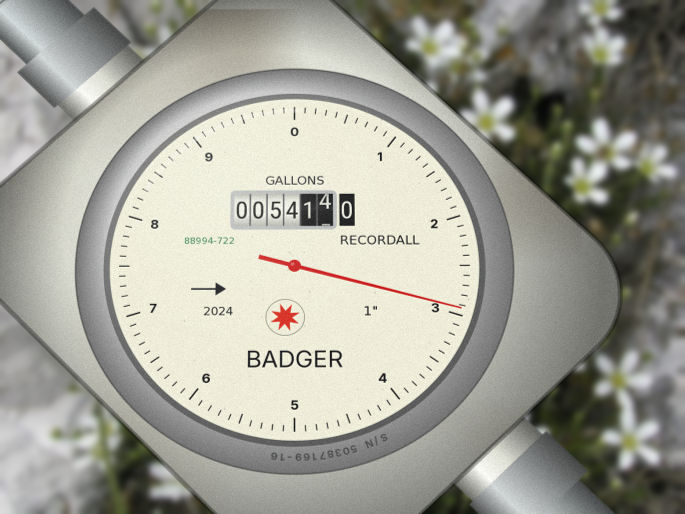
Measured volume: 54142.9 gal
